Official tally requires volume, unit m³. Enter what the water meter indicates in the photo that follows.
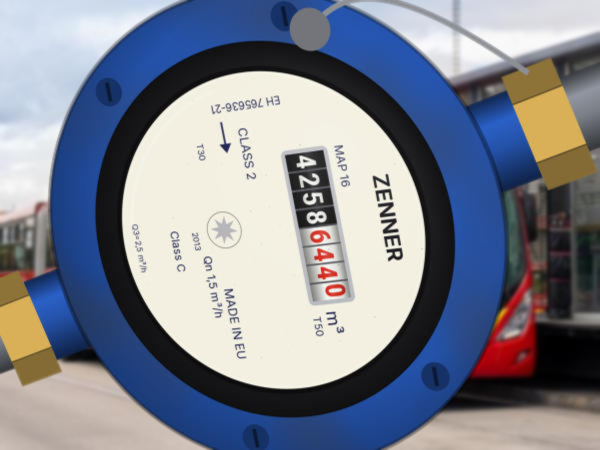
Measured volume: 4258.6440 m³
